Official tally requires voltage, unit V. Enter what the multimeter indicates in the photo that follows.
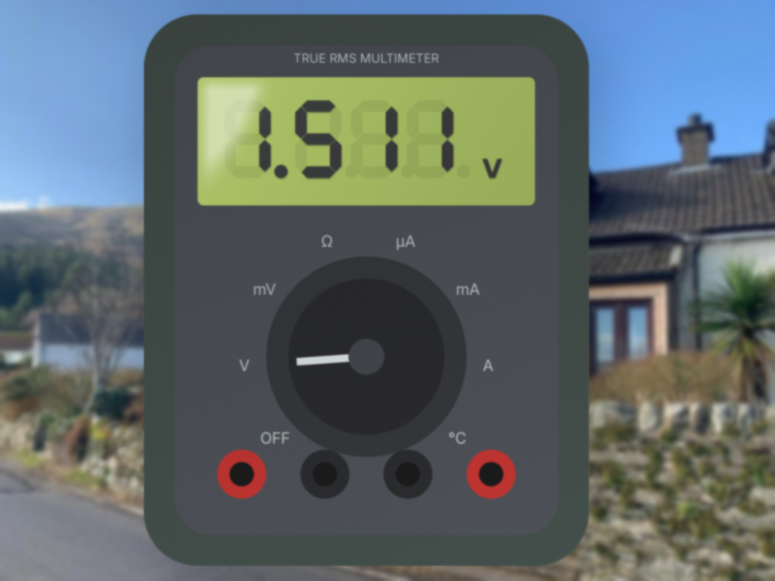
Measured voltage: 1.511 V
